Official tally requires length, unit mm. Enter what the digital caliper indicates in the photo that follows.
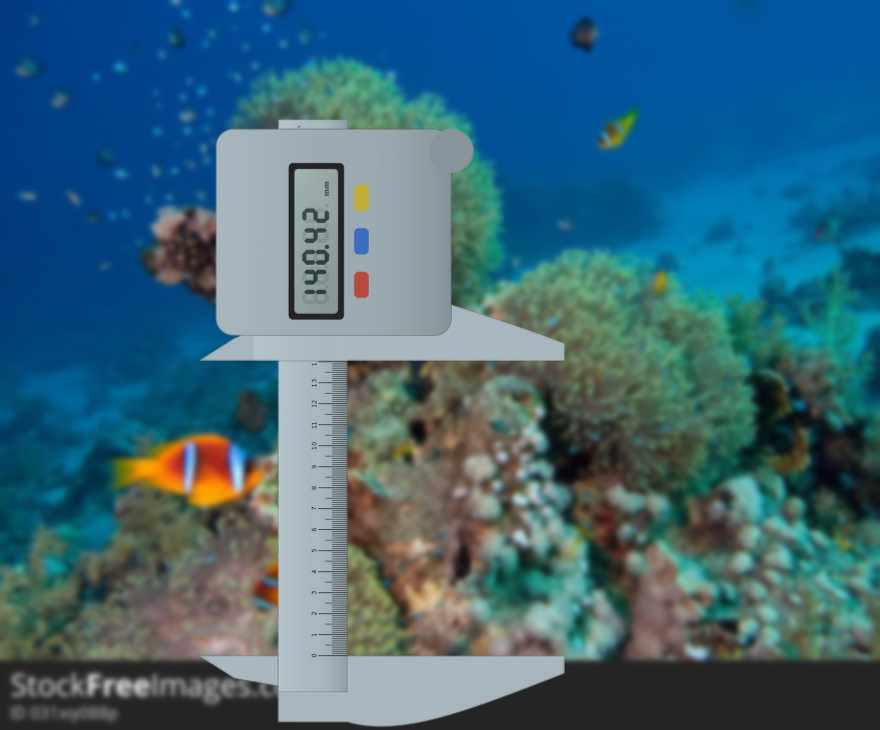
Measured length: 140.42 mm
